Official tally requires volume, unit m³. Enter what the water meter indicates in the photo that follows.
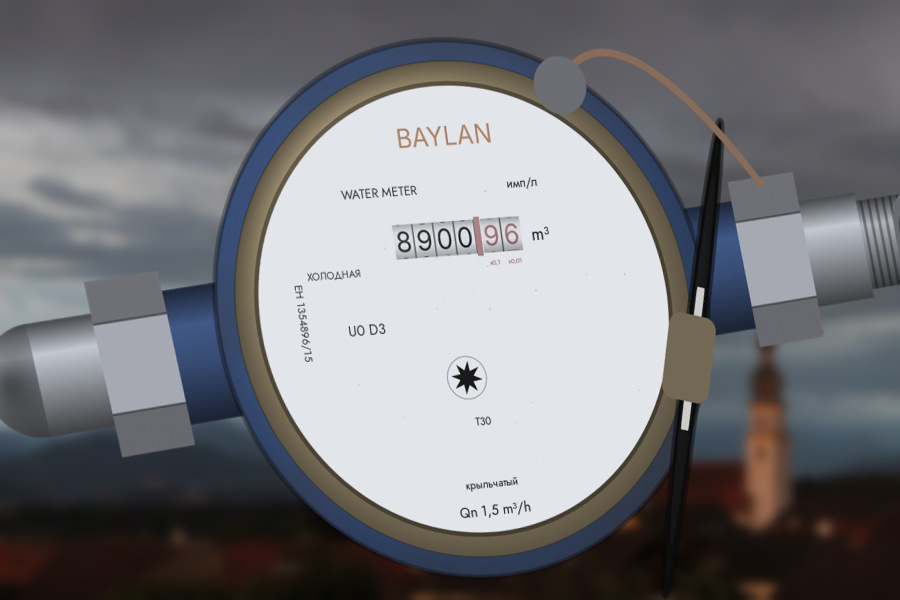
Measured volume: 8900.96 m³
